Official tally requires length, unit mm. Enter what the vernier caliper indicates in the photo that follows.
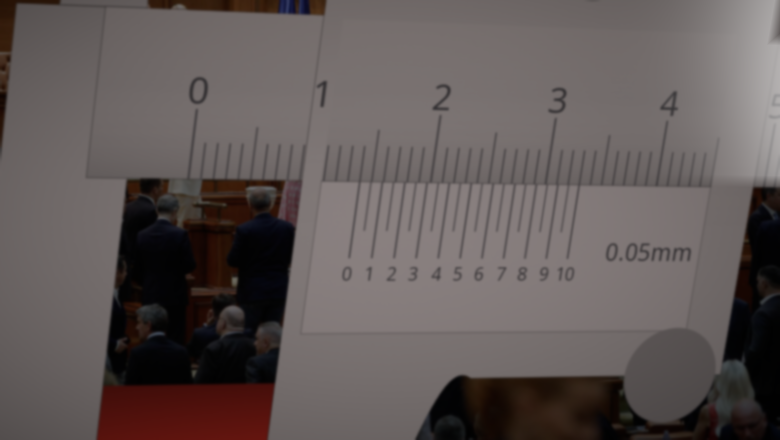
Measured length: 14.0 mm
